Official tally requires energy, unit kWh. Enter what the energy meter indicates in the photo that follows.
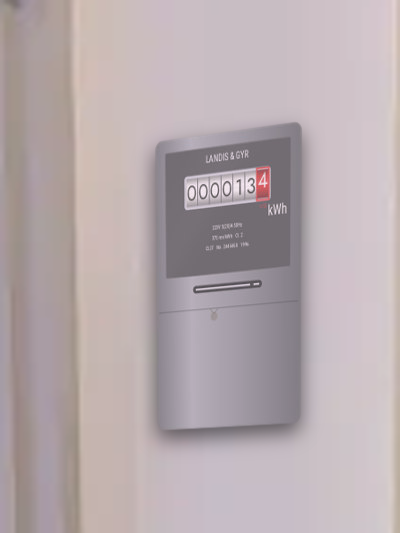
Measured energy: 13.4 kWh
